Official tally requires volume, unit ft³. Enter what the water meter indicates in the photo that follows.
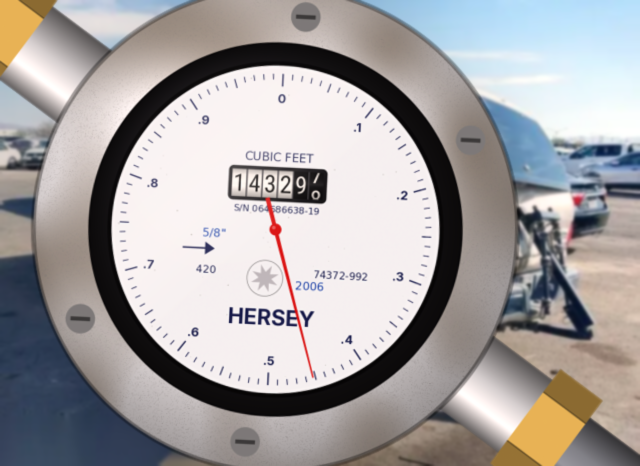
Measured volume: 143297.45 ft³
